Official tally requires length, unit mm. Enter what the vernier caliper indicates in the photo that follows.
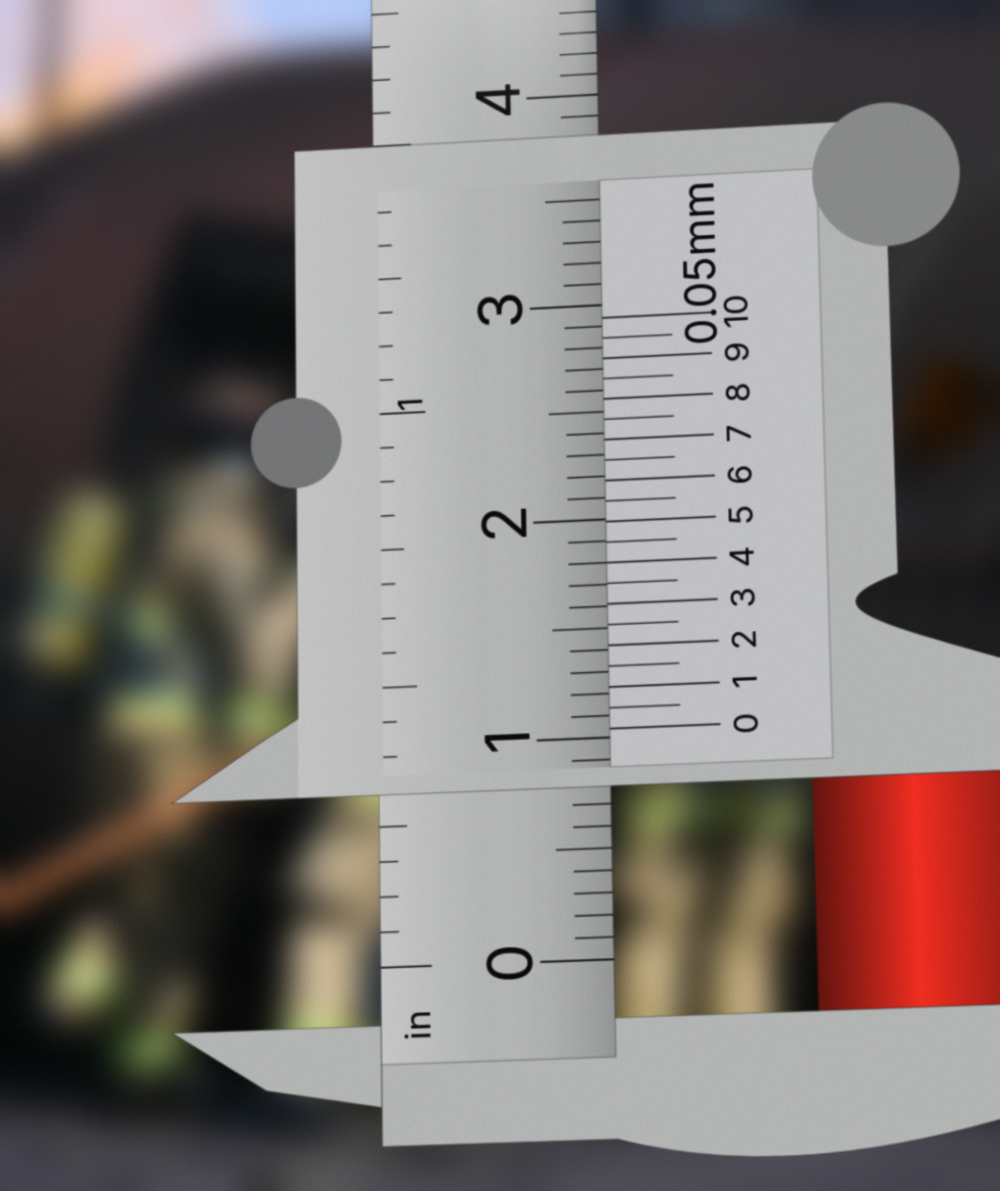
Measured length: 10.4 mm
